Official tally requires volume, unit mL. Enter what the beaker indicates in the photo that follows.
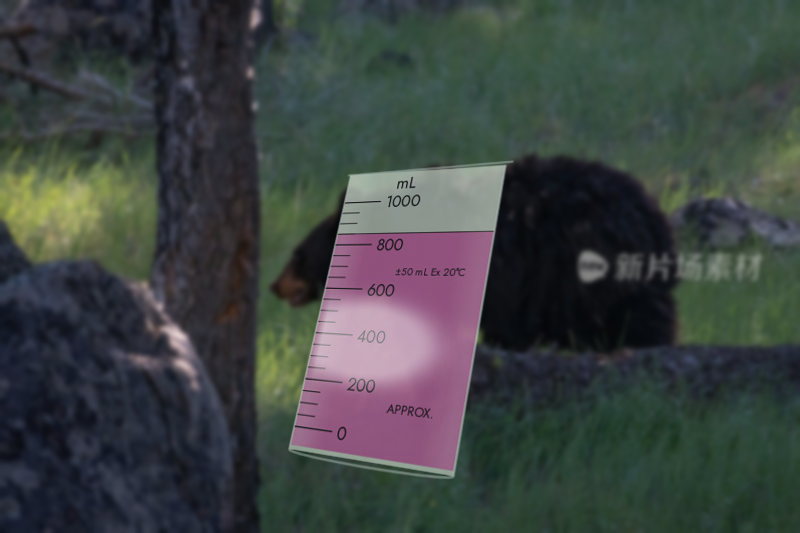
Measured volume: 850 mL
